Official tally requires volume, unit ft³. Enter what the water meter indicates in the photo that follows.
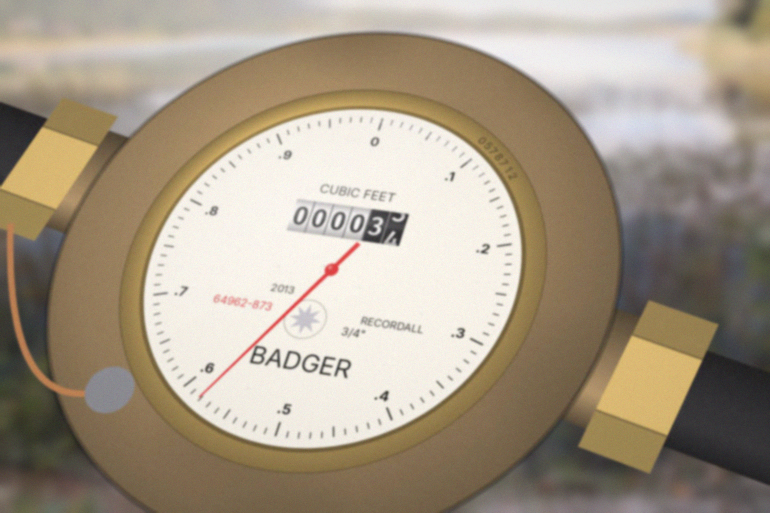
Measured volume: 33.58 ft³
